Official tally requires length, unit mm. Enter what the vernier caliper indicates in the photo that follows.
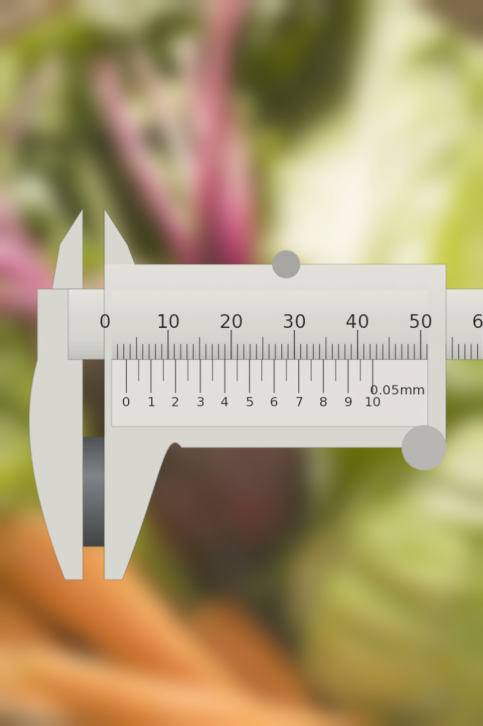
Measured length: 3.4 mm
